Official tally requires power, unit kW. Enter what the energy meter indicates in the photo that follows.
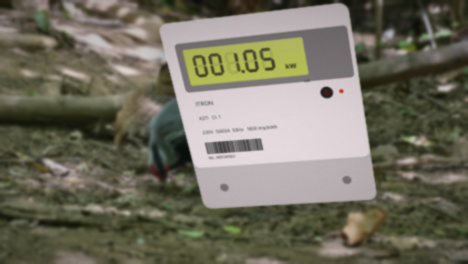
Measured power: 1.05 kW
